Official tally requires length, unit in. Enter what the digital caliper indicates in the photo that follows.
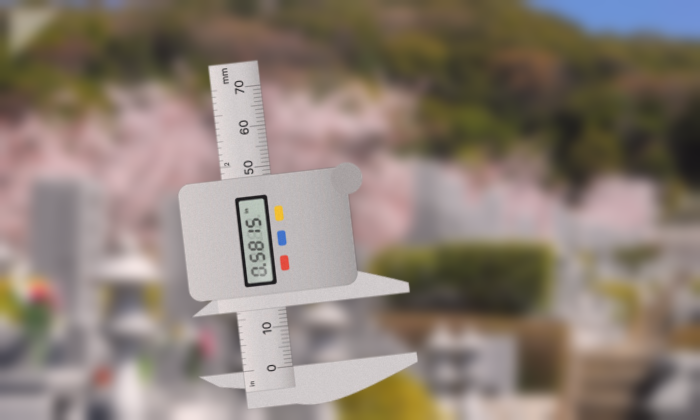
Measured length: 0.5815 in
